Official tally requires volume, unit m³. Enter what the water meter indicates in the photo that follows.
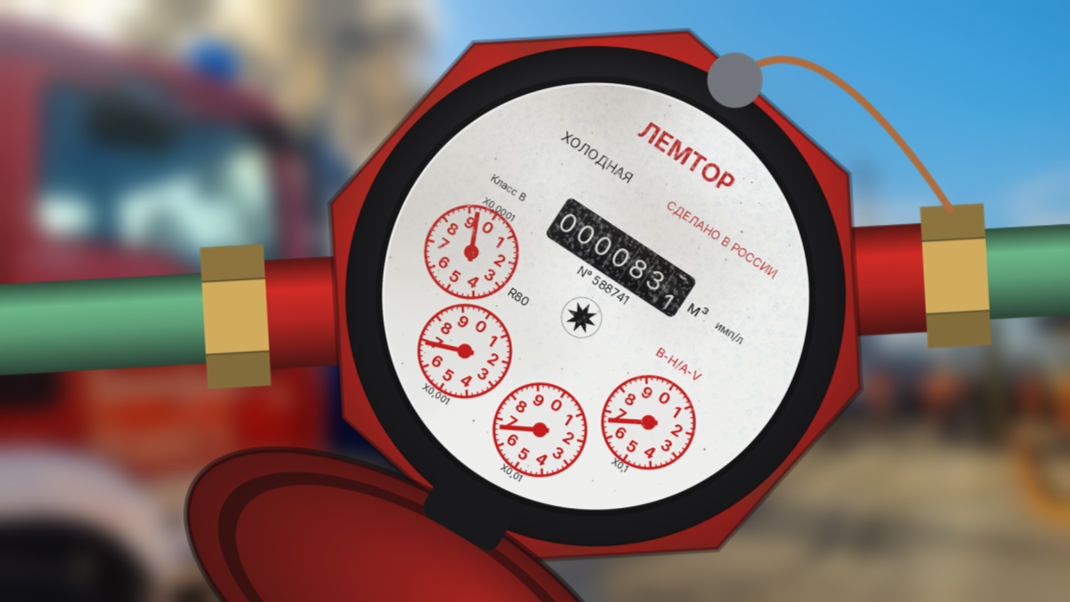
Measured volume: 830.6669 m³
